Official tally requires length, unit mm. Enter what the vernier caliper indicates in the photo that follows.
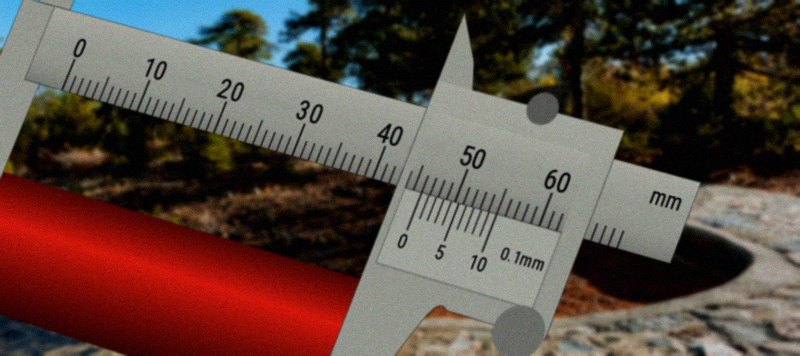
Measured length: 46.0 mm
